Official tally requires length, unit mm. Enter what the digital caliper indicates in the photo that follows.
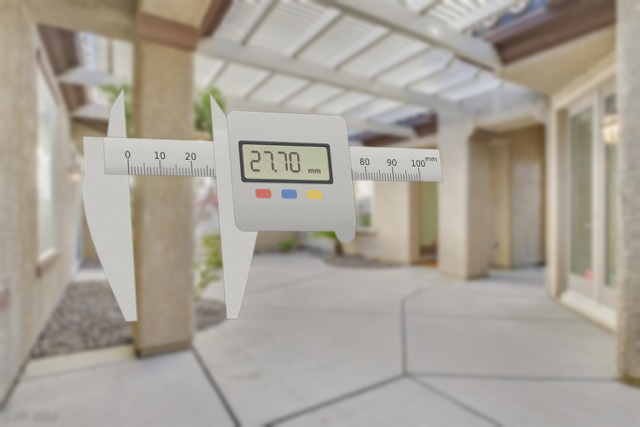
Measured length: 27.70 mm
